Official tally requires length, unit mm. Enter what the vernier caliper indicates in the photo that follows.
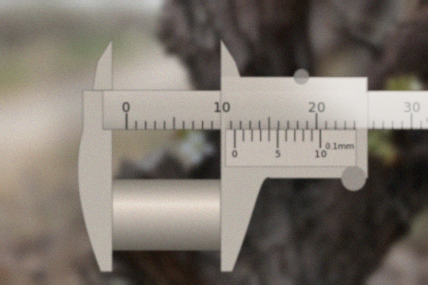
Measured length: 11.4 mm
